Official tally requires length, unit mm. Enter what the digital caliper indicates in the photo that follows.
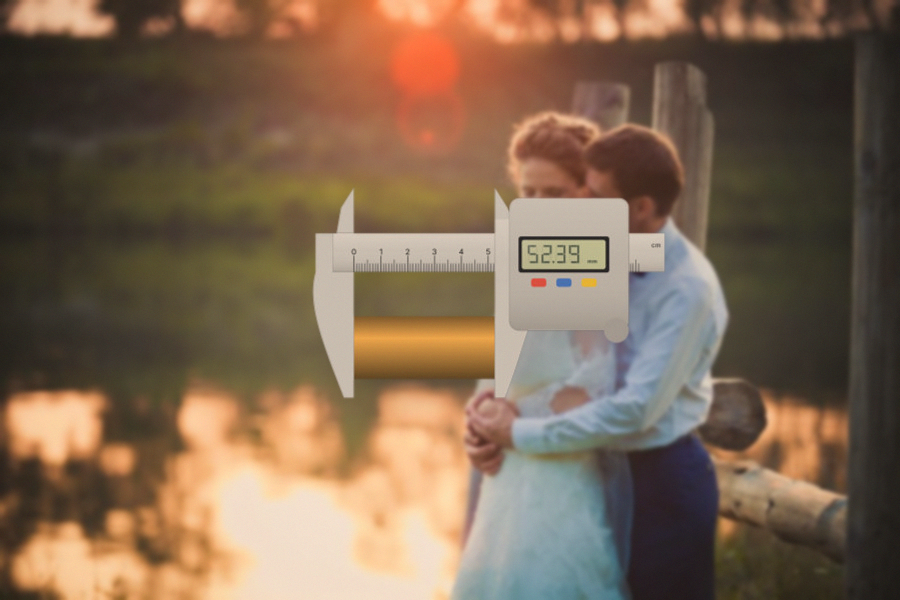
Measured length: 52.39 mm
